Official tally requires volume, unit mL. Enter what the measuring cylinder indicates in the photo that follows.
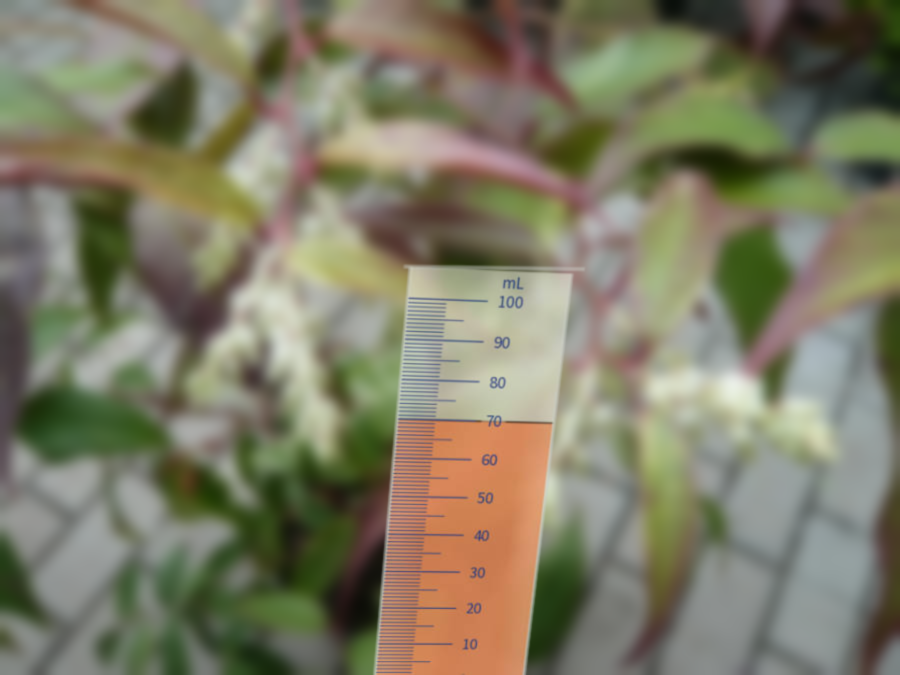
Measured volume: 70 mL
